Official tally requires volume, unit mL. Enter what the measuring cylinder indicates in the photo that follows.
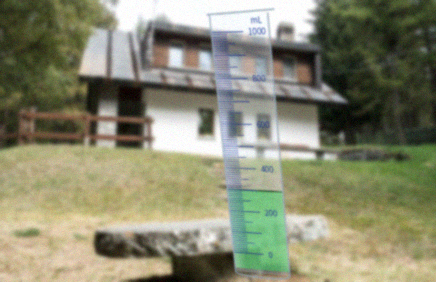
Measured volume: 300 mL
